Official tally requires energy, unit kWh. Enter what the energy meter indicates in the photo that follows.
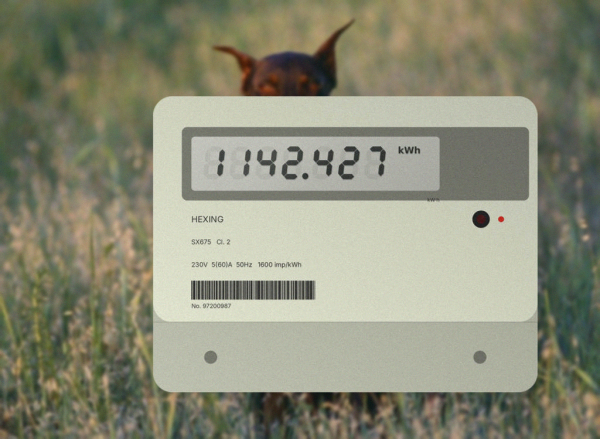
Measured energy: 1142.427 kWh
